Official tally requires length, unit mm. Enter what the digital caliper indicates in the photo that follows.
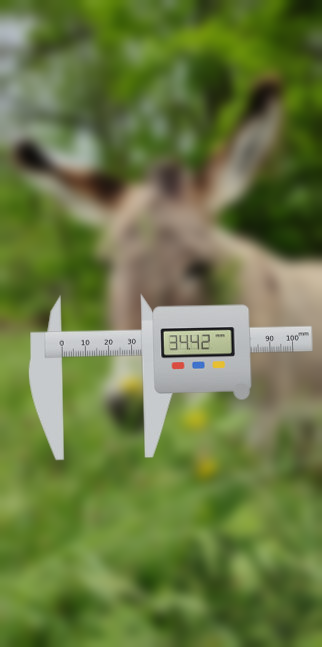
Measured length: 34.42 mm
